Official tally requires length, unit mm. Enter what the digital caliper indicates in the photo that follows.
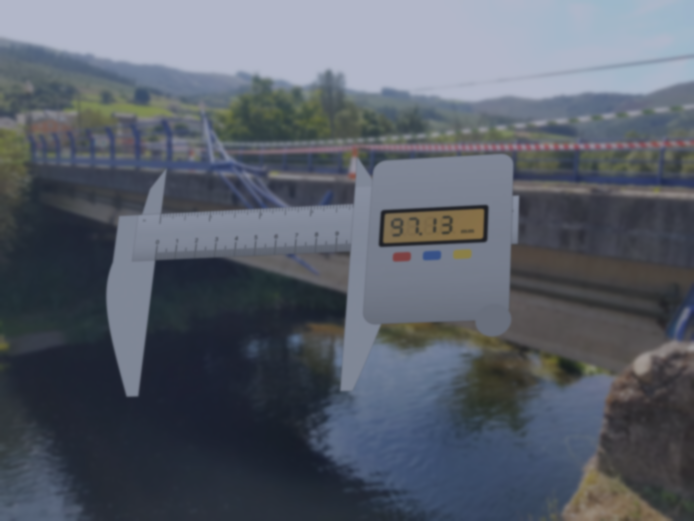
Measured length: 97.13 mm
